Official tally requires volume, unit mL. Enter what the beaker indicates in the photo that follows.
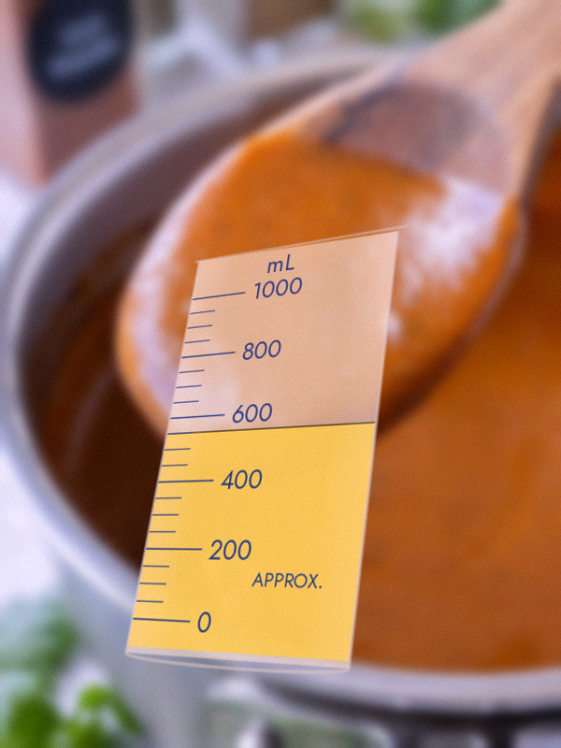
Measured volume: 550 mL
